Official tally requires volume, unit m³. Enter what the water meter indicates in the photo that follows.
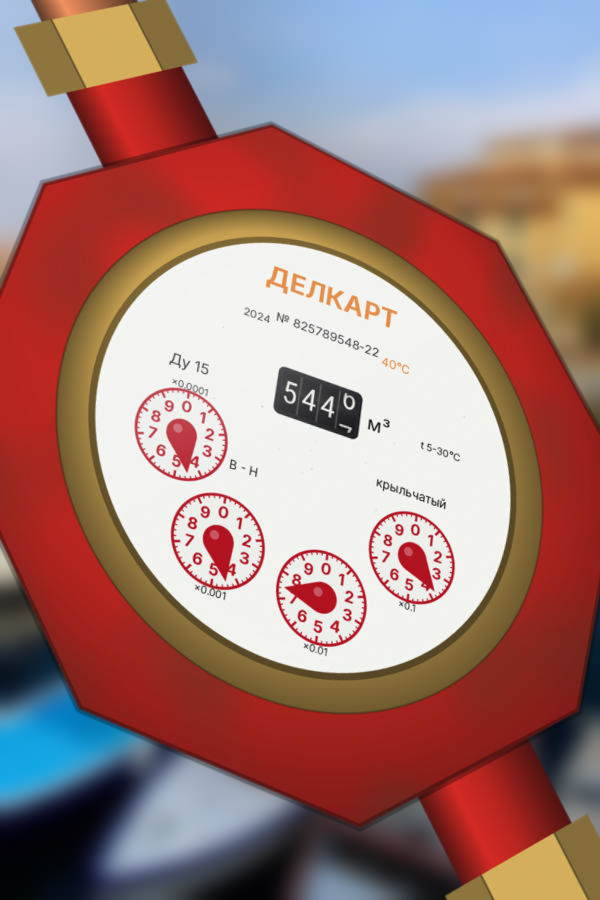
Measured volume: 5446.3744 m³
